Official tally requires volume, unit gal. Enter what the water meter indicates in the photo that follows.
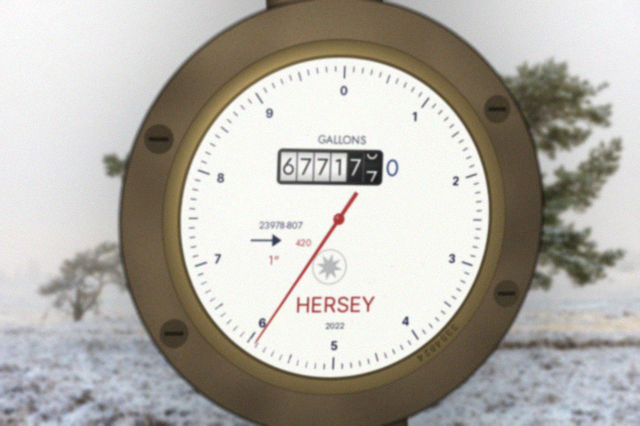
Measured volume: 6771765.9 gal
